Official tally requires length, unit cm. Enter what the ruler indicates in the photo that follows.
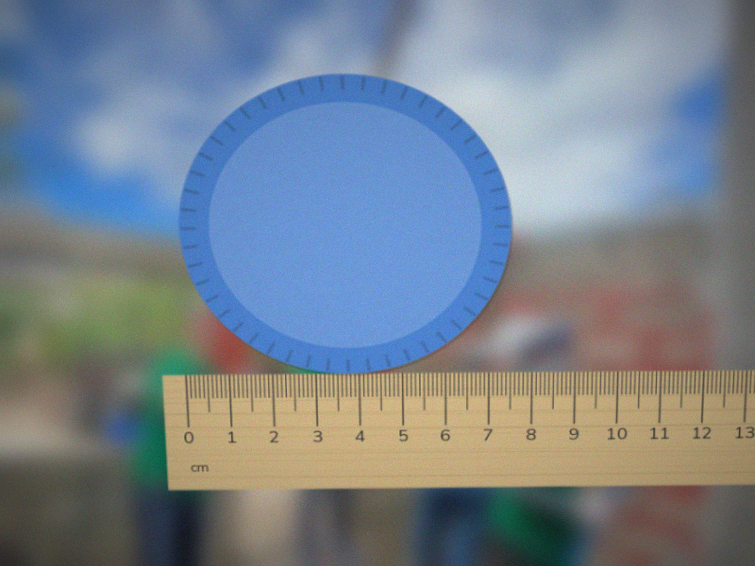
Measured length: 7.5 cm
